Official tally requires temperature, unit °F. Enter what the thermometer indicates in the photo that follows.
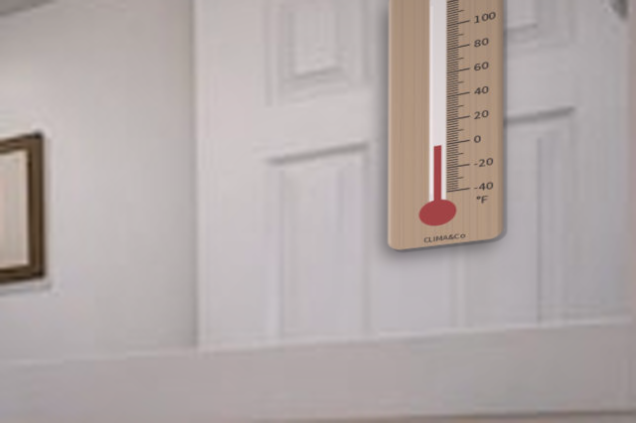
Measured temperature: 0 °F
